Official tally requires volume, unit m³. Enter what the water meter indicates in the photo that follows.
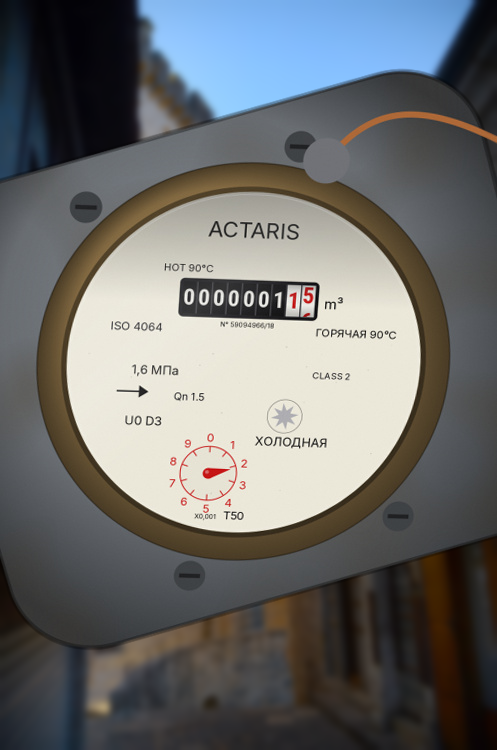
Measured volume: 1.152 m³
